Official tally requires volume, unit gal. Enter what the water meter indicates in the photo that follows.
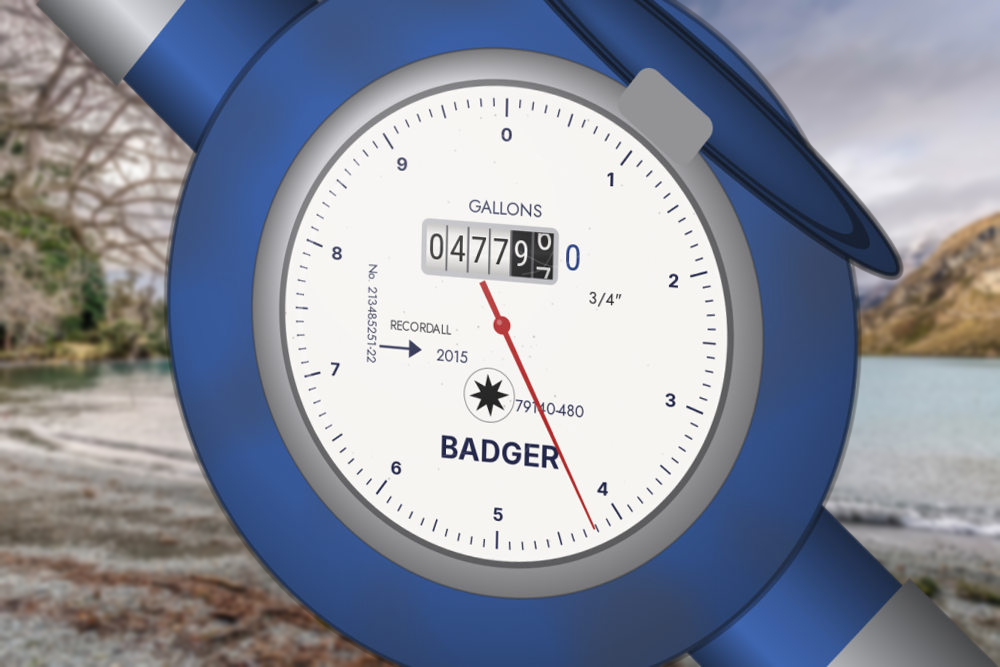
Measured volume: 477964.2 gal
